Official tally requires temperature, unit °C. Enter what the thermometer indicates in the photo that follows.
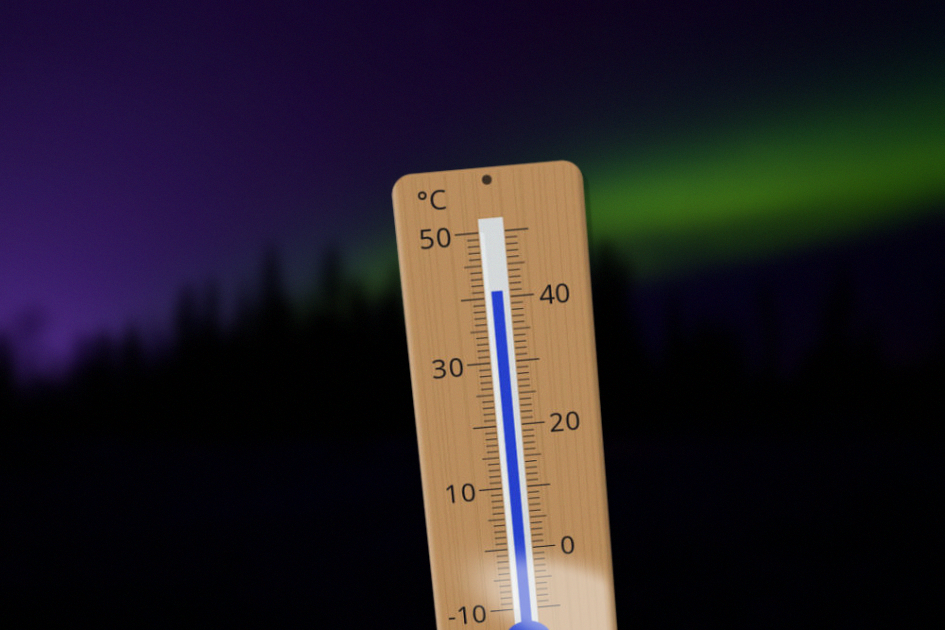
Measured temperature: 41 °C
